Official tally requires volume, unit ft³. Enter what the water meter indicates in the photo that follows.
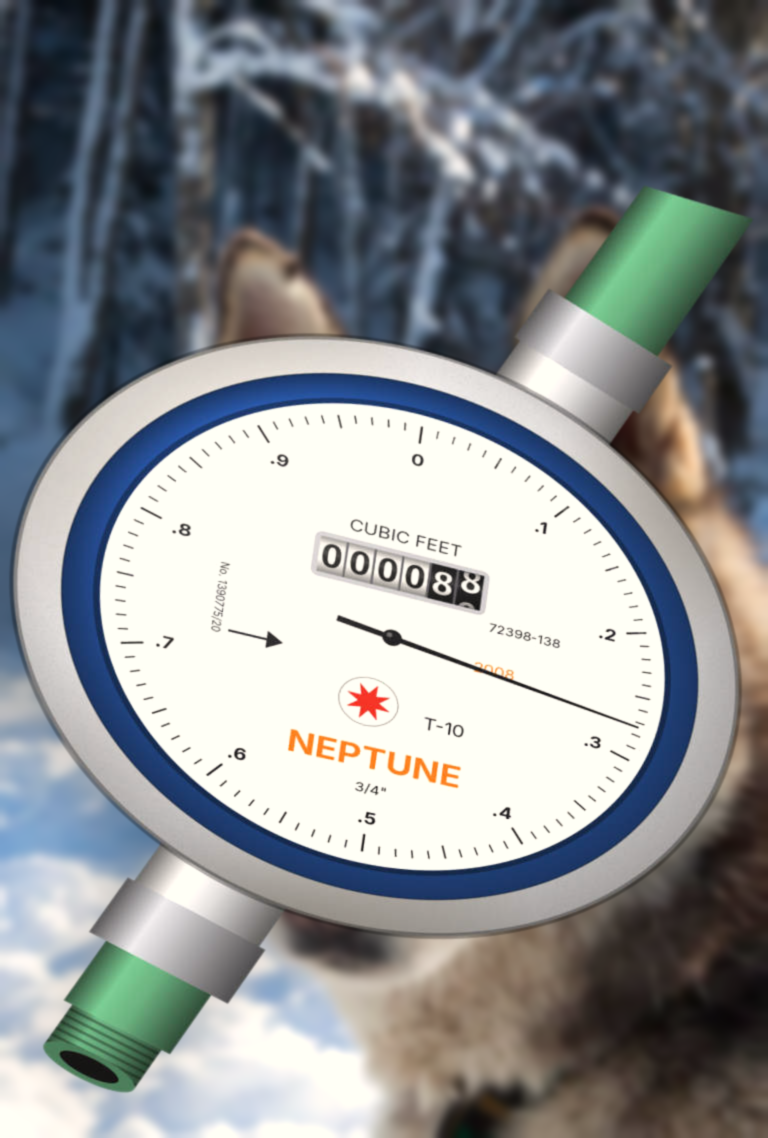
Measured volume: 88.27 ft³
